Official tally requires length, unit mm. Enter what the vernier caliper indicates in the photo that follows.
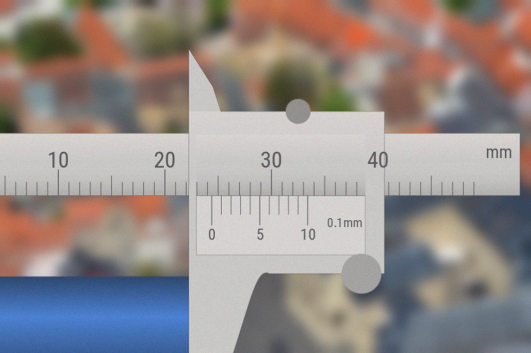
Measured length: 24.4 mm
